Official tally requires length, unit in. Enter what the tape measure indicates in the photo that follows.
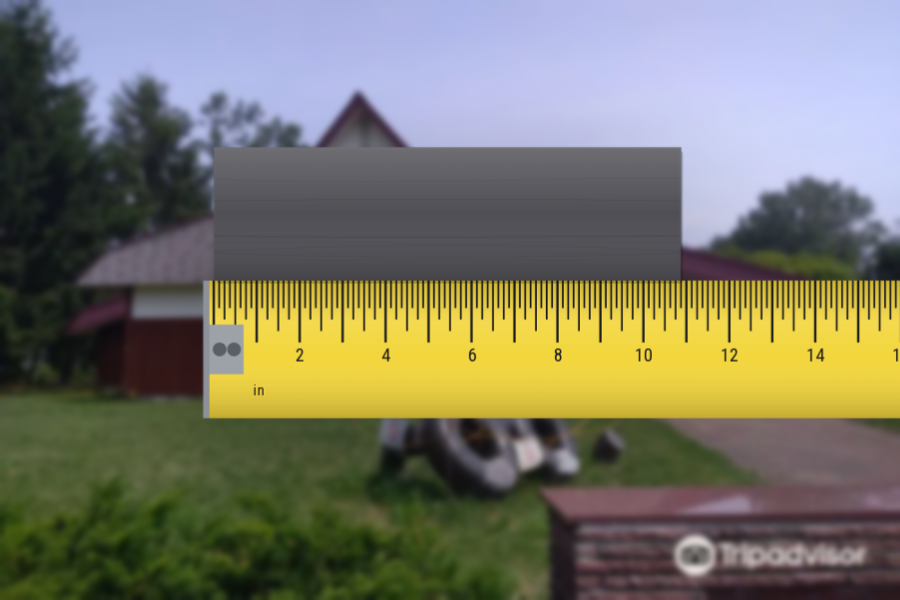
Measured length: 10.875 in
